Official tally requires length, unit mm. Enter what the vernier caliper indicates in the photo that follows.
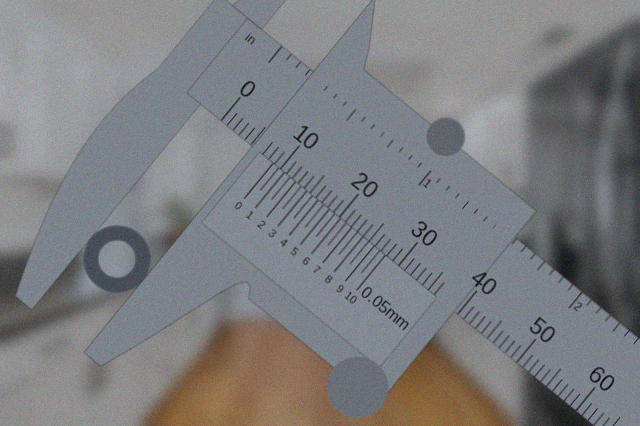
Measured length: 8.8 mm
